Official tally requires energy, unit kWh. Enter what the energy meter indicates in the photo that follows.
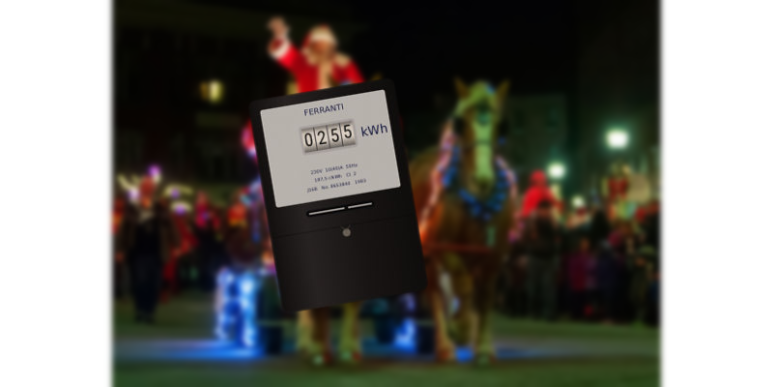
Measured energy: 255 kWh
